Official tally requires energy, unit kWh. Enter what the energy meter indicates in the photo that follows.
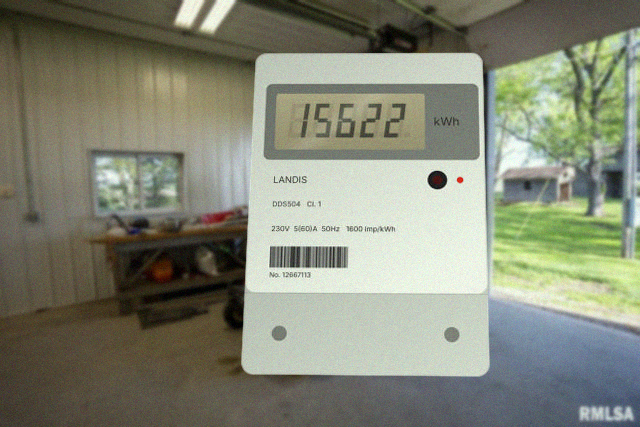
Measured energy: 15622 kWh
